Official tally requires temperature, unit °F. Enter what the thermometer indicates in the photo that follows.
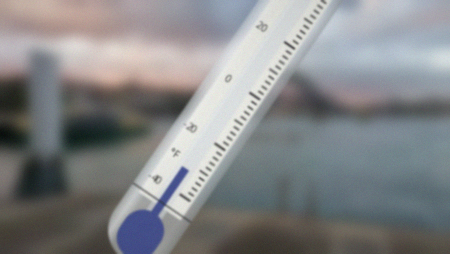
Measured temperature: -32 °F
